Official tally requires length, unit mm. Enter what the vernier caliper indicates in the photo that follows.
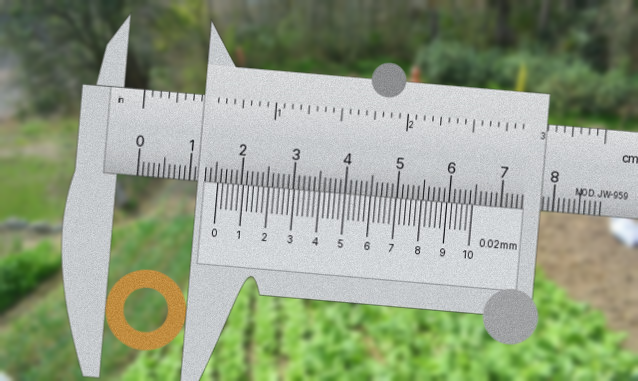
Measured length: 15.5 mm
